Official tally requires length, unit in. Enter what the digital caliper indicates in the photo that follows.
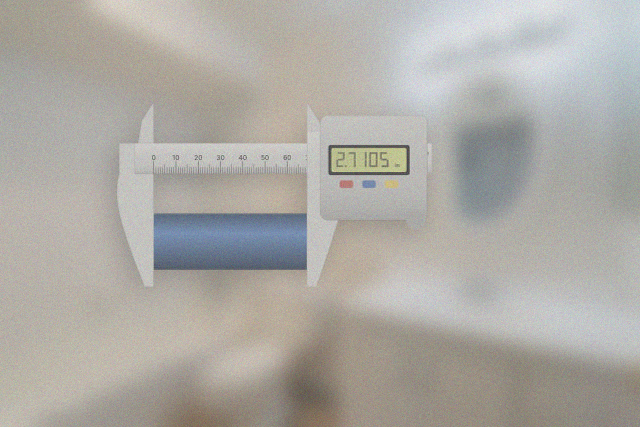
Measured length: 2.7105 in
